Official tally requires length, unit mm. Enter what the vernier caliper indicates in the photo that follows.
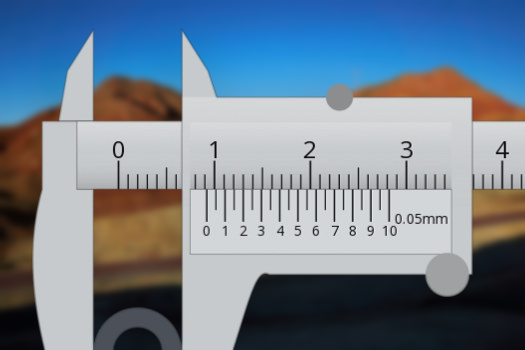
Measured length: 9.2 mm
